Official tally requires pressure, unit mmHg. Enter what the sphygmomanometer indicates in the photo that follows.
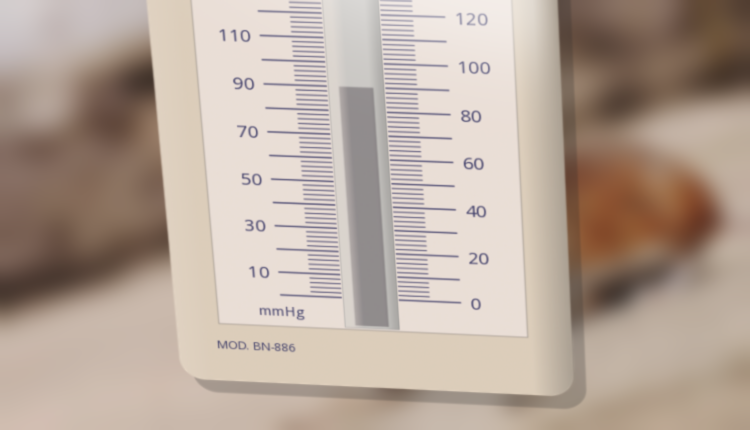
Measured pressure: 90 mmHg
